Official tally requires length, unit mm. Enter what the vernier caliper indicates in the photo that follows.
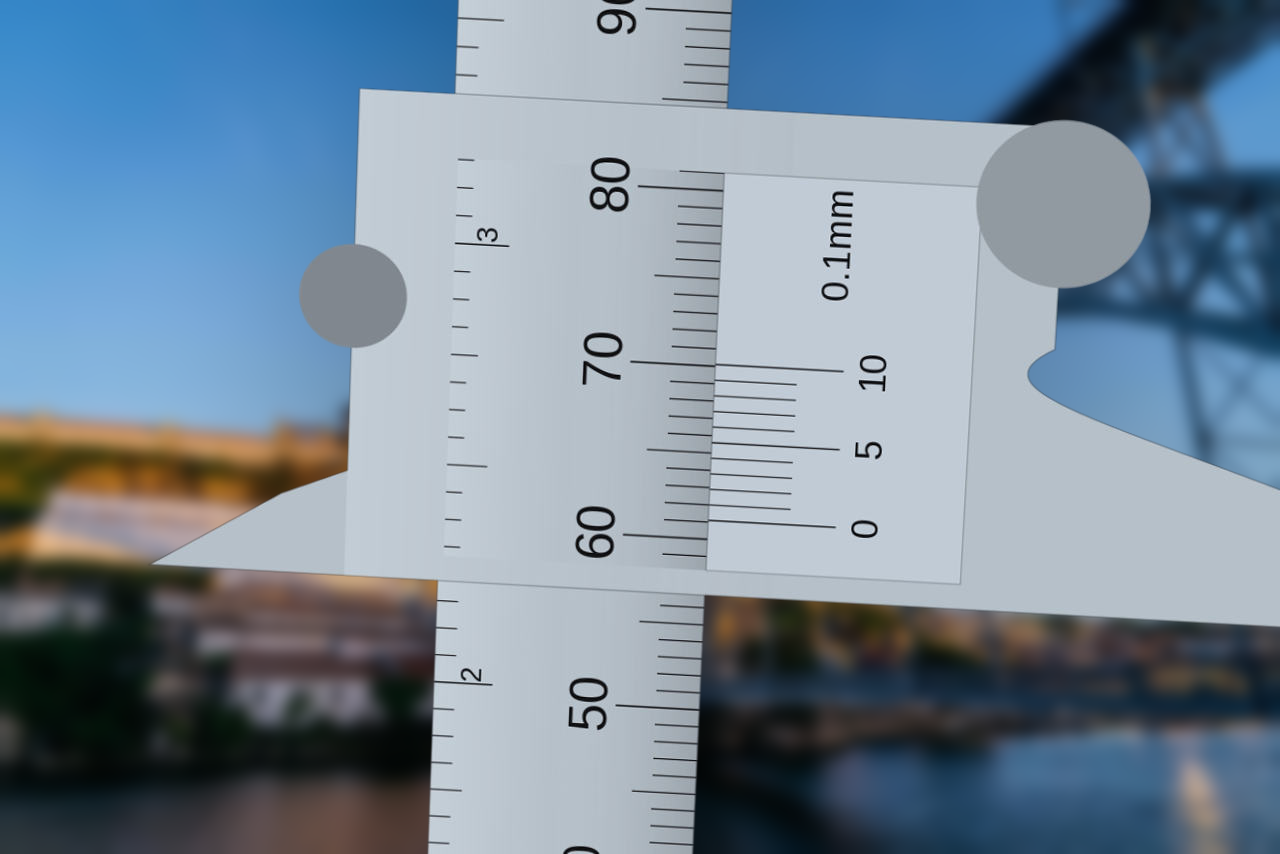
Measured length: 61.1 mm
